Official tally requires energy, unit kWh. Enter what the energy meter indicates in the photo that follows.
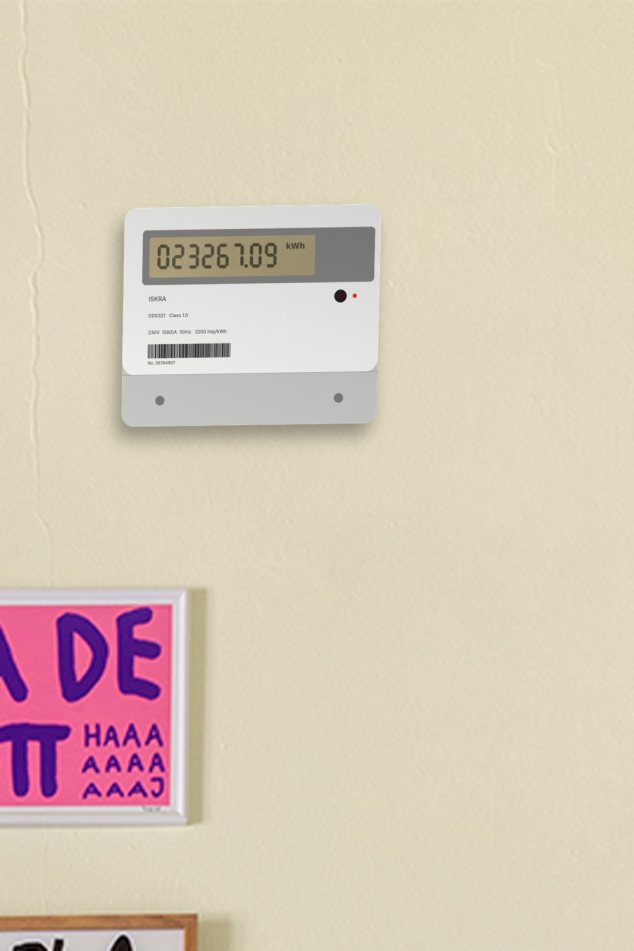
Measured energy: 23267.09 kWh
